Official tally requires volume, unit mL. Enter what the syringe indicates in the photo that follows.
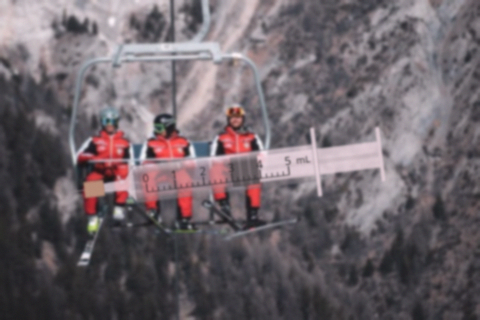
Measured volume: 3 mL
